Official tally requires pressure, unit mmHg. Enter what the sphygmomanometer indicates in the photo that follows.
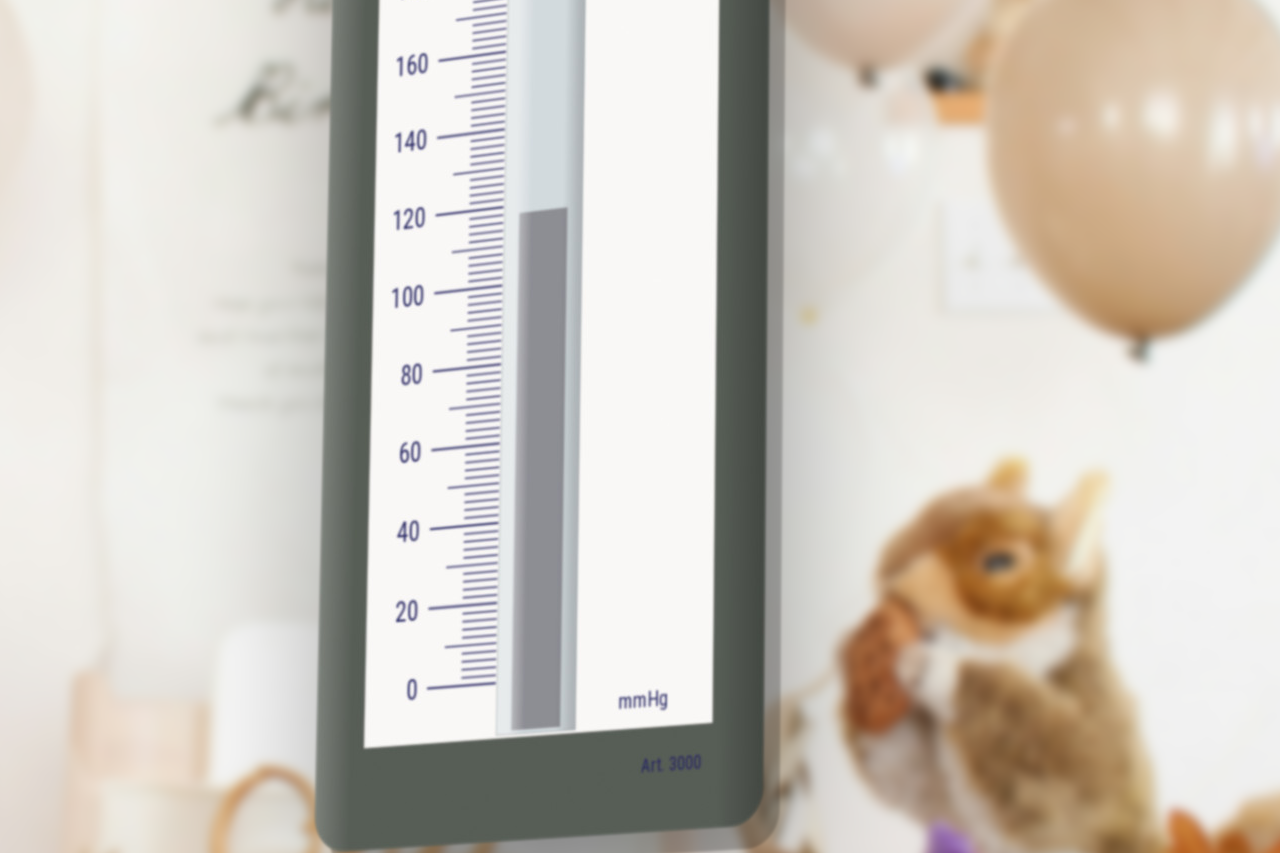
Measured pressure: 118 mmHg
